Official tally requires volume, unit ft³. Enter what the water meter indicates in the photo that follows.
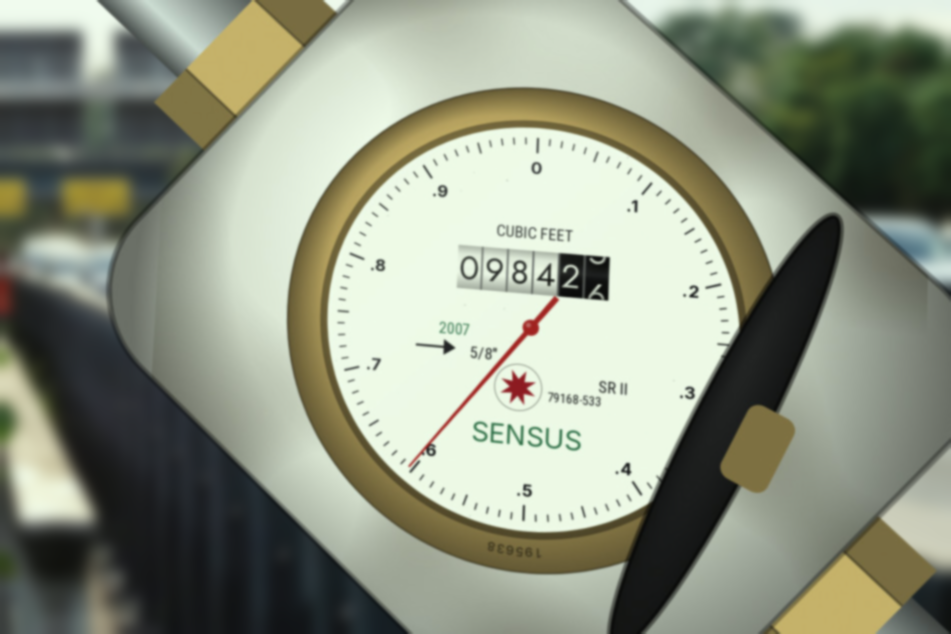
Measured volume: 98425.60 ft³
